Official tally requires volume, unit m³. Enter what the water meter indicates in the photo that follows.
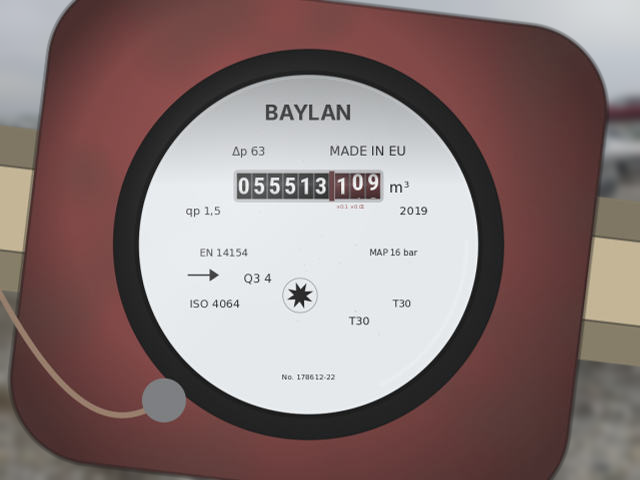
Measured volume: 55513.109 m³
